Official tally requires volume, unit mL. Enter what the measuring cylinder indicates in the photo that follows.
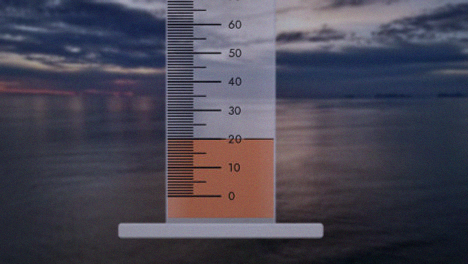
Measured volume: 20 mL
